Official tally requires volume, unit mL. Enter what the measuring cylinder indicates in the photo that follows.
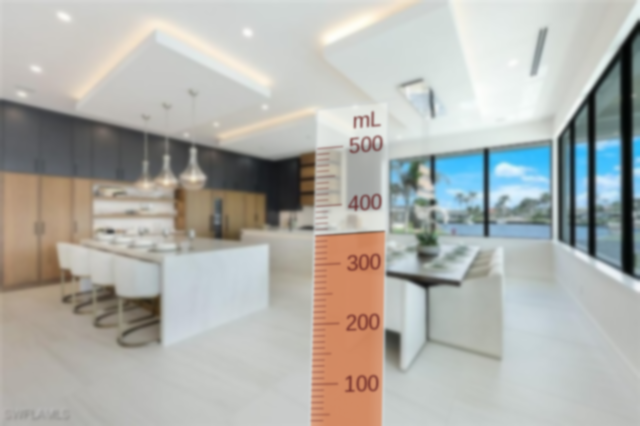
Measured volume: 350 mL
